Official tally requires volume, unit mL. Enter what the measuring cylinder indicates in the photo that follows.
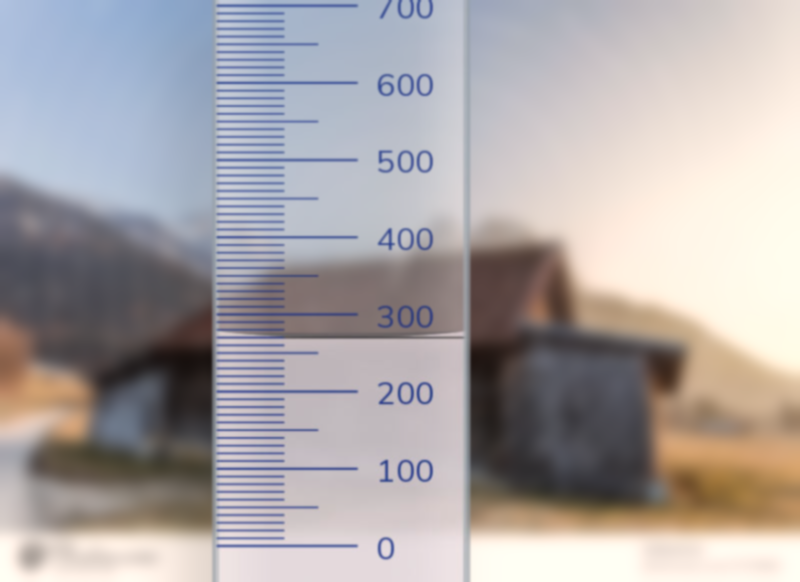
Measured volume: 270 mL
